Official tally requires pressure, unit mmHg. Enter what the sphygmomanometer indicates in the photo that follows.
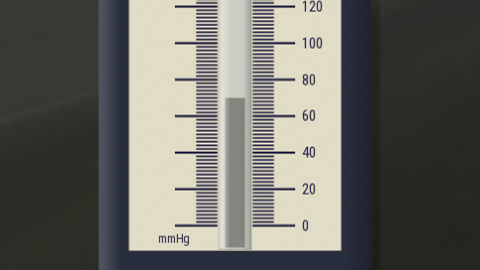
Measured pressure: 70 mmHg
